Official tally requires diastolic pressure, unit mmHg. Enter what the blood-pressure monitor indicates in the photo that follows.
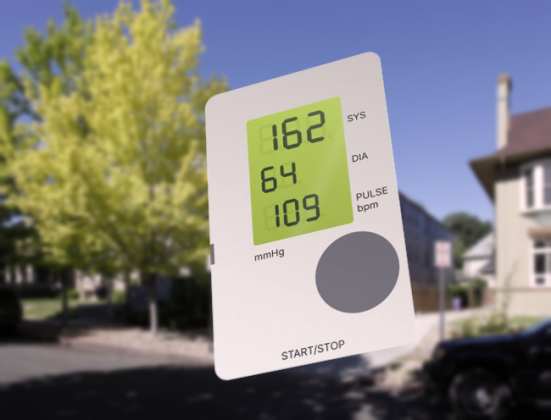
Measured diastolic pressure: 64 mmHg
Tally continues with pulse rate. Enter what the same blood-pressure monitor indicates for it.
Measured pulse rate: 109 bpm
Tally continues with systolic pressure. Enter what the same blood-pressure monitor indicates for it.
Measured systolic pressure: 162 mmHg
